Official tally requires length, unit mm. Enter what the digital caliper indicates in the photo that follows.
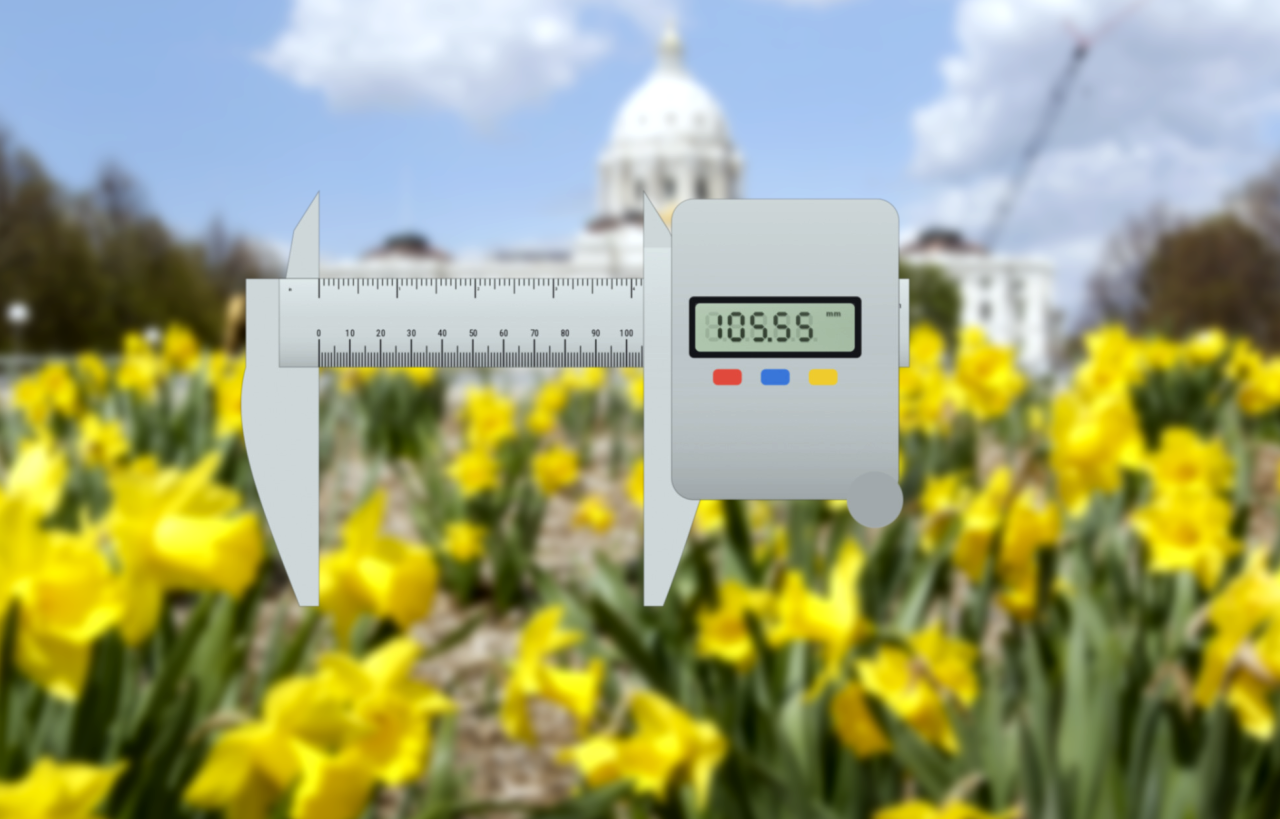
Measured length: 105.55 mm
